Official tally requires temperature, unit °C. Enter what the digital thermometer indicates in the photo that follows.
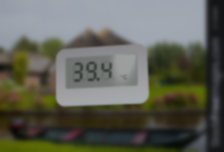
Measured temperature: 39.4 °C
